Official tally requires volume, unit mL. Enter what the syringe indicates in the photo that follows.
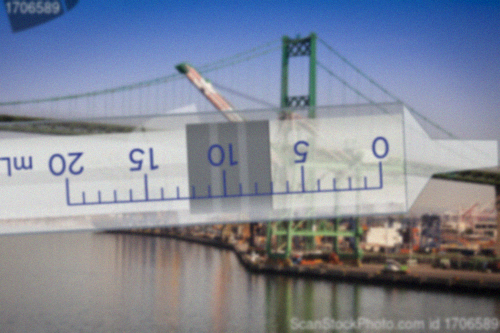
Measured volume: 7 mL
